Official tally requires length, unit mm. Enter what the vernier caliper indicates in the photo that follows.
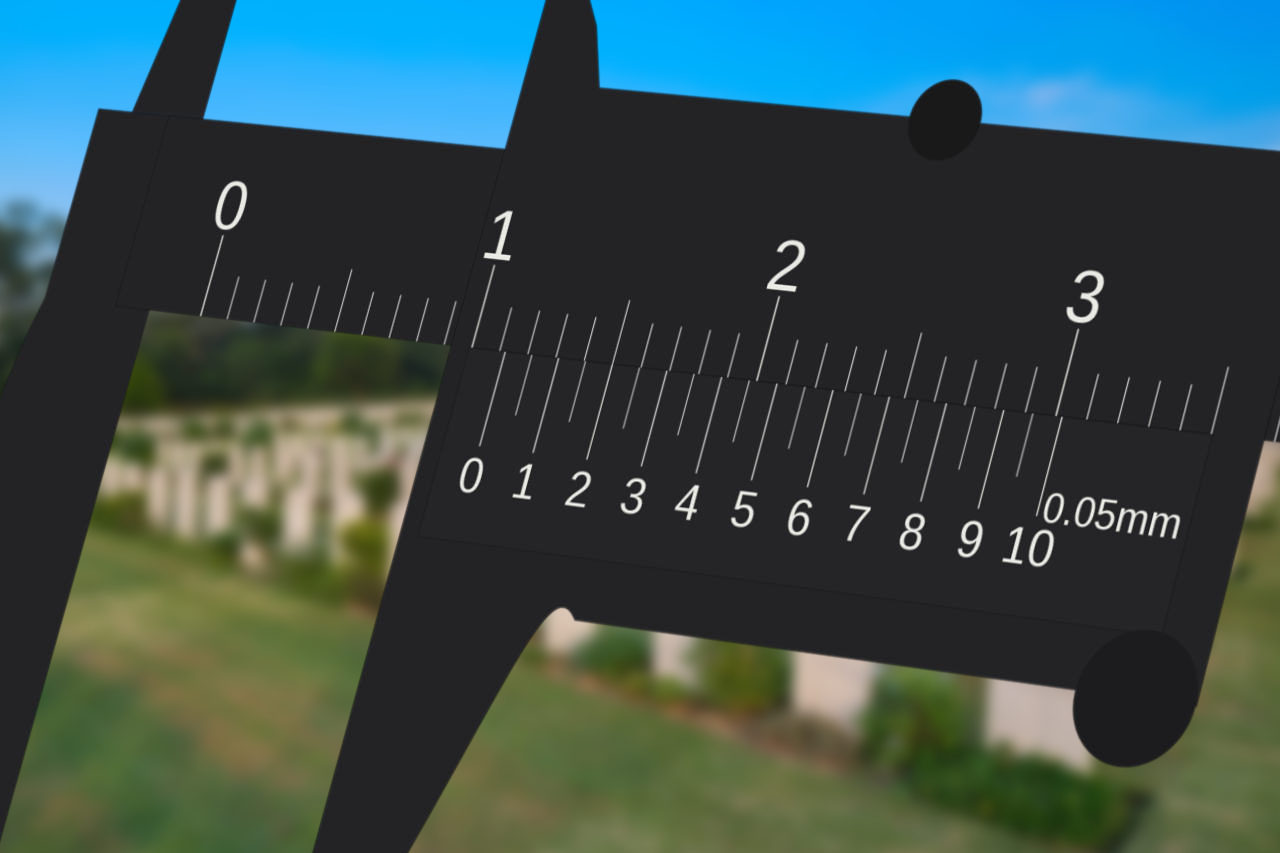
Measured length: 11.20 mm
